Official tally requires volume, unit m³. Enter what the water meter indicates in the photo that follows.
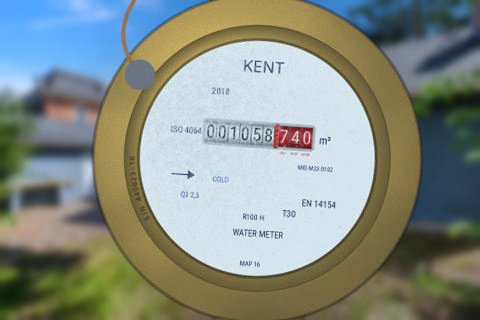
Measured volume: 1058.740 m³
